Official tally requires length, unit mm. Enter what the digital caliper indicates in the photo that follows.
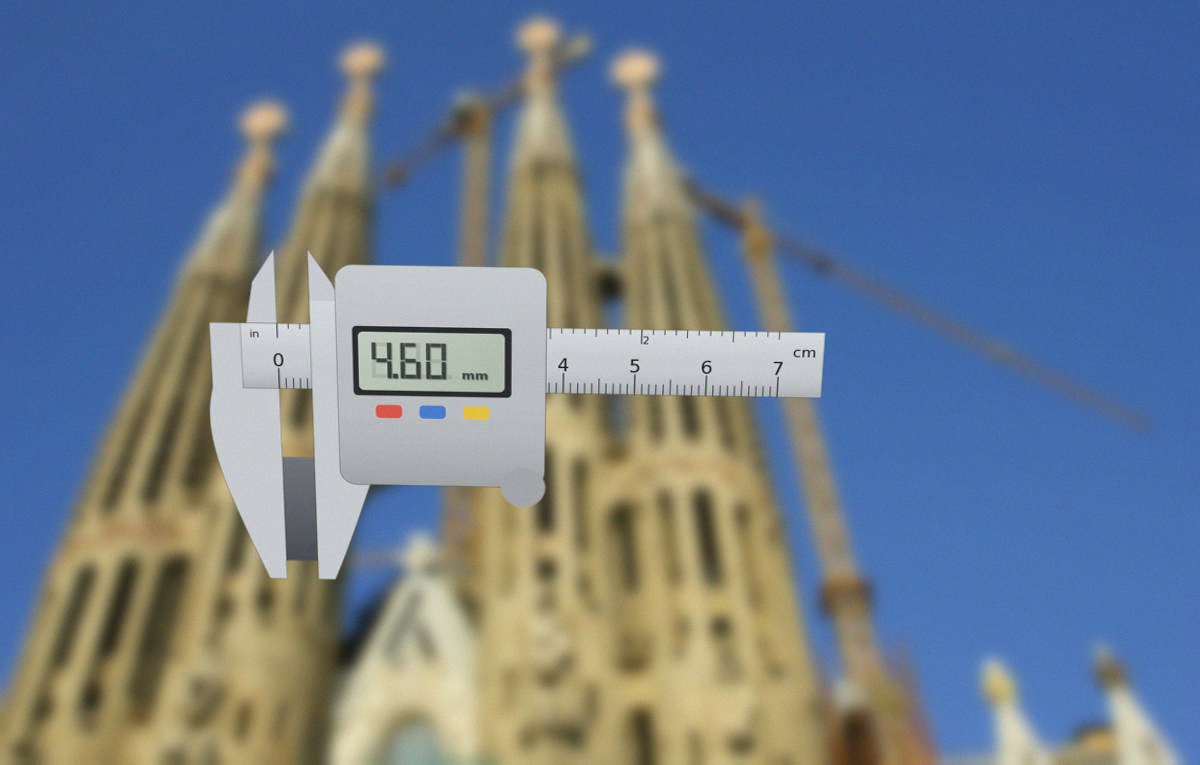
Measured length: 4.60 mm
